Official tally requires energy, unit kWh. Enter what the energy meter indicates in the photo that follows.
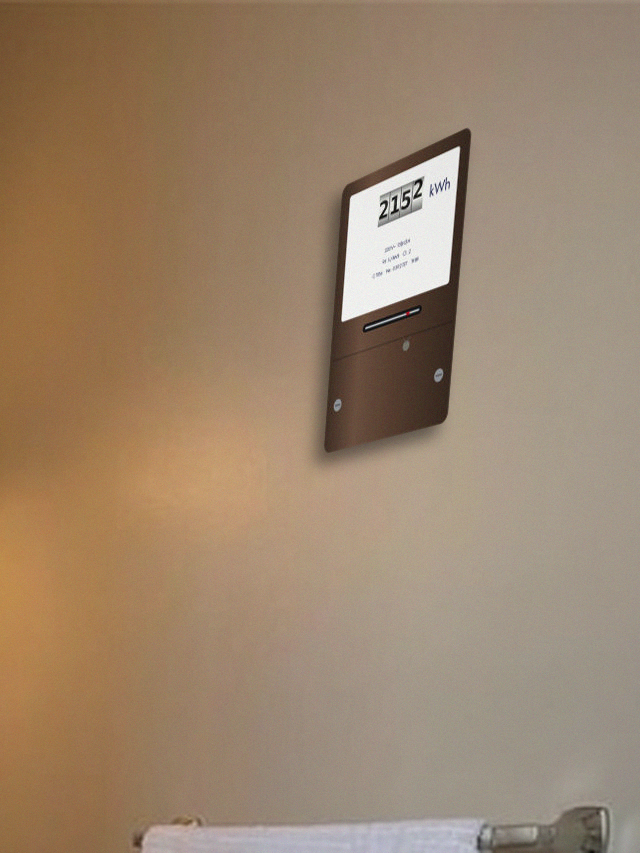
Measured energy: 2152 kWh
